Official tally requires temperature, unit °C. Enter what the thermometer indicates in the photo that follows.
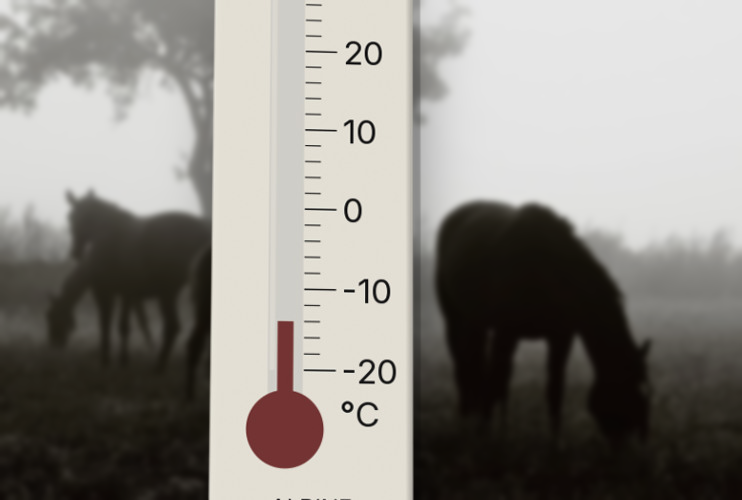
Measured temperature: -14 °C
